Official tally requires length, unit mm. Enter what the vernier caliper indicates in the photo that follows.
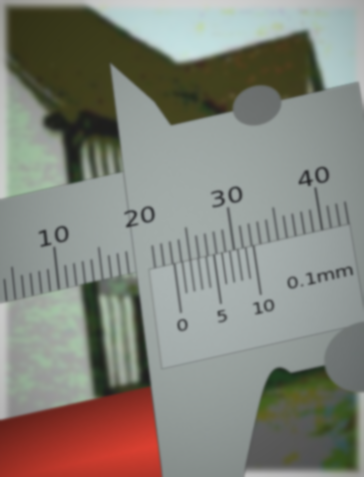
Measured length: 23.2 mm
